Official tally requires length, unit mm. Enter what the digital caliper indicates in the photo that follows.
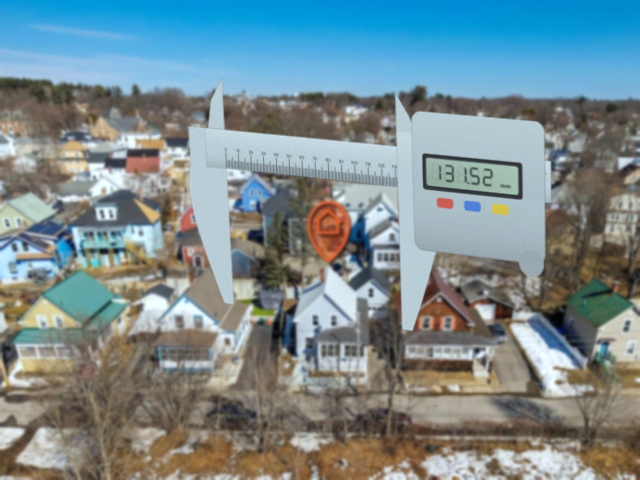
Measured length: 131.52 mm
